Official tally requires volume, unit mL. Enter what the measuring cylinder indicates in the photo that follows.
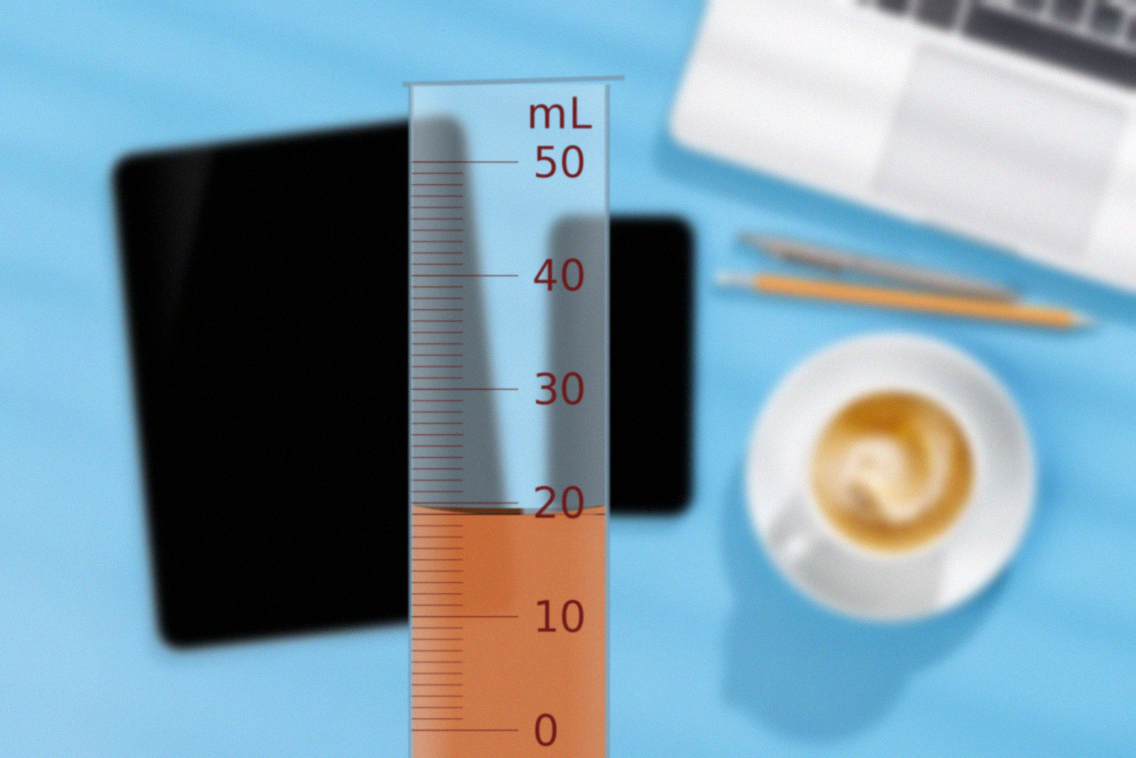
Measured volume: 19 mL
